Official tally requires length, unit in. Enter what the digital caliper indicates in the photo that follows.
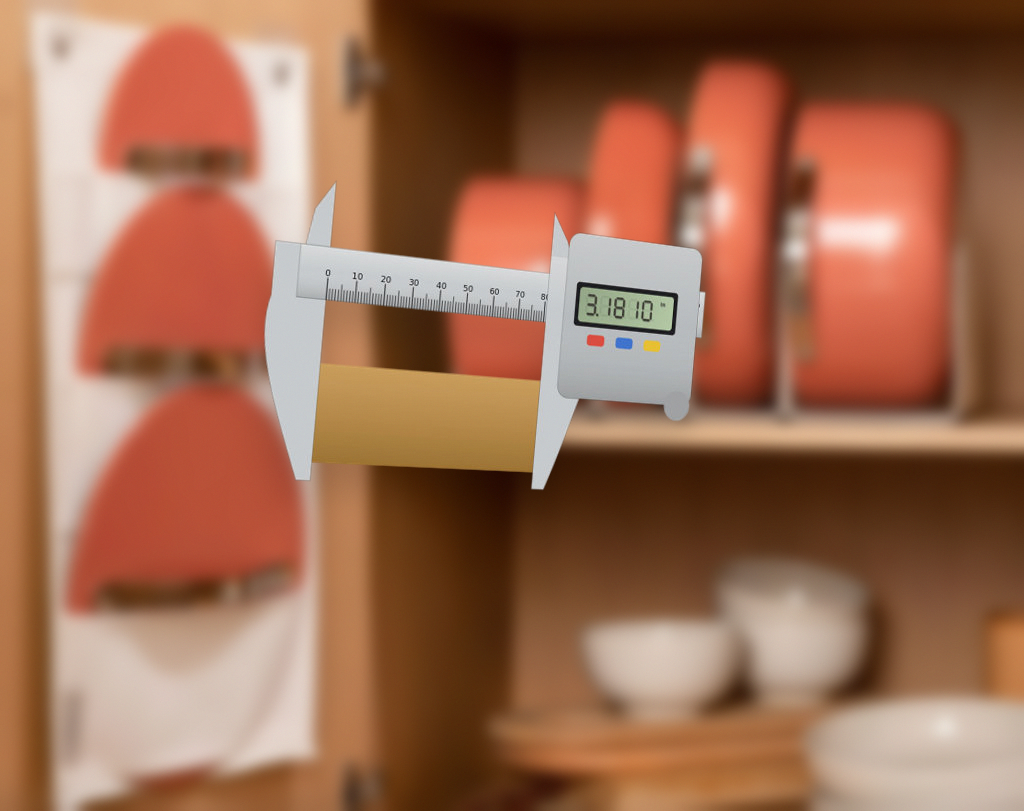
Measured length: 3.1810 in
